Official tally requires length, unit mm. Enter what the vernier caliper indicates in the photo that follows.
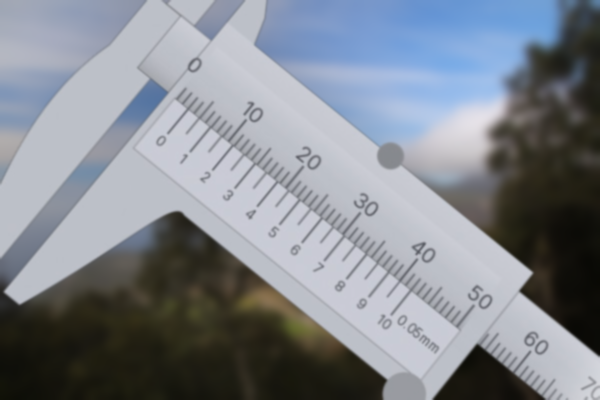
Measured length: 3.0 mm
